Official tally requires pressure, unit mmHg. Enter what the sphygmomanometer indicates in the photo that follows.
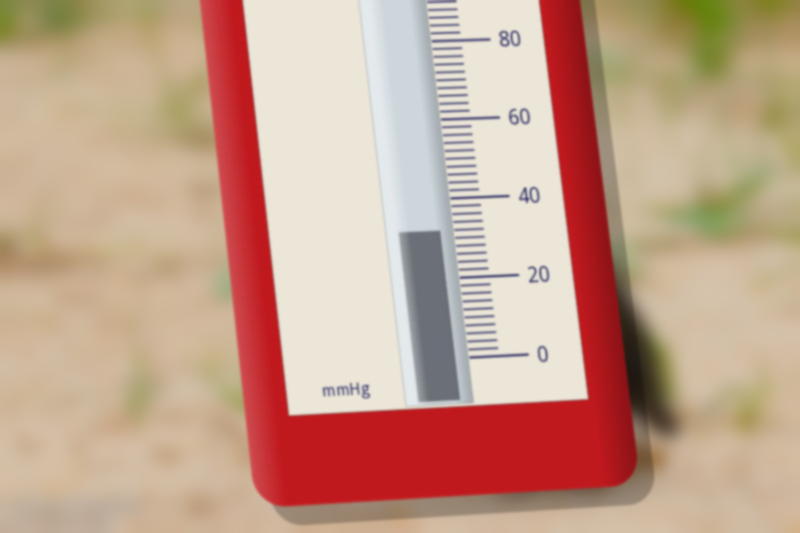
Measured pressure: 32 mmHg
